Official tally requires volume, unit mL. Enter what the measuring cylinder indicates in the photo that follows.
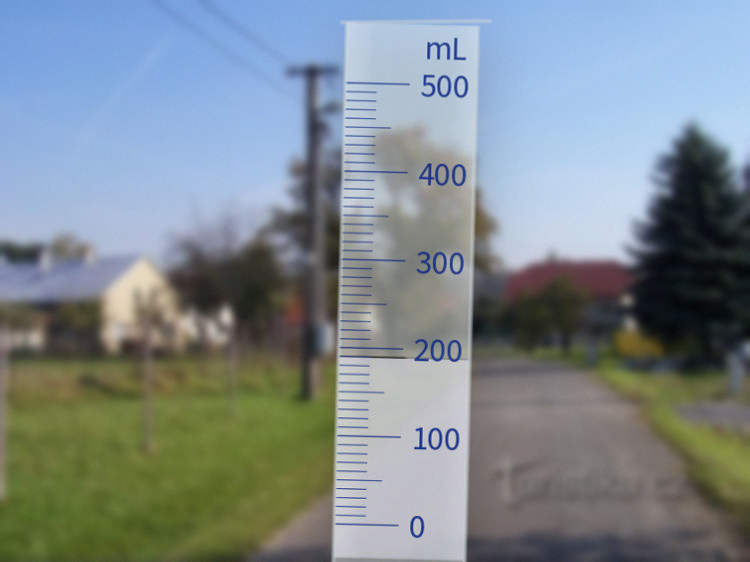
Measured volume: 190 mL
